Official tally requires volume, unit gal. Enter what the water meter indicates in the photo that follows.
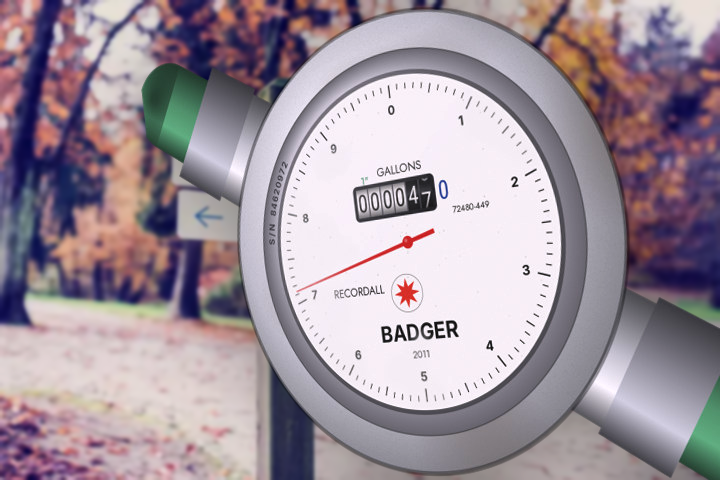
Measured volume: 467.1 gal
